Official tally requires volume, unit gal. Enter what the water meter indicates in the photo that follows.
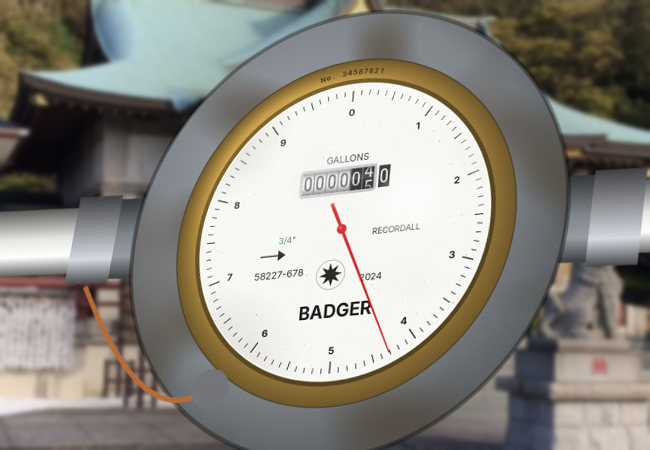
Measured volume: 44.3 gal
